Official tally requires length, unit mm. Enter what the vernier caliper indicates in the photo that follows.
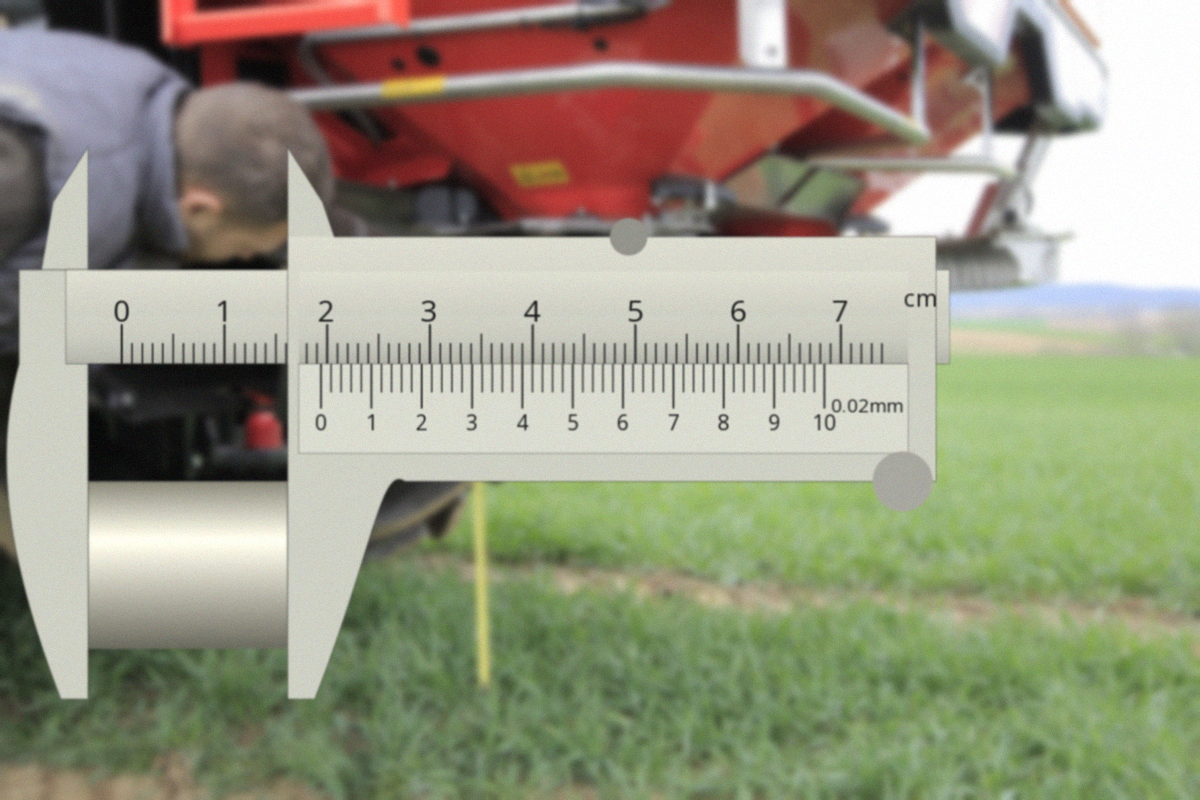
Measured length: 19.4 mm
